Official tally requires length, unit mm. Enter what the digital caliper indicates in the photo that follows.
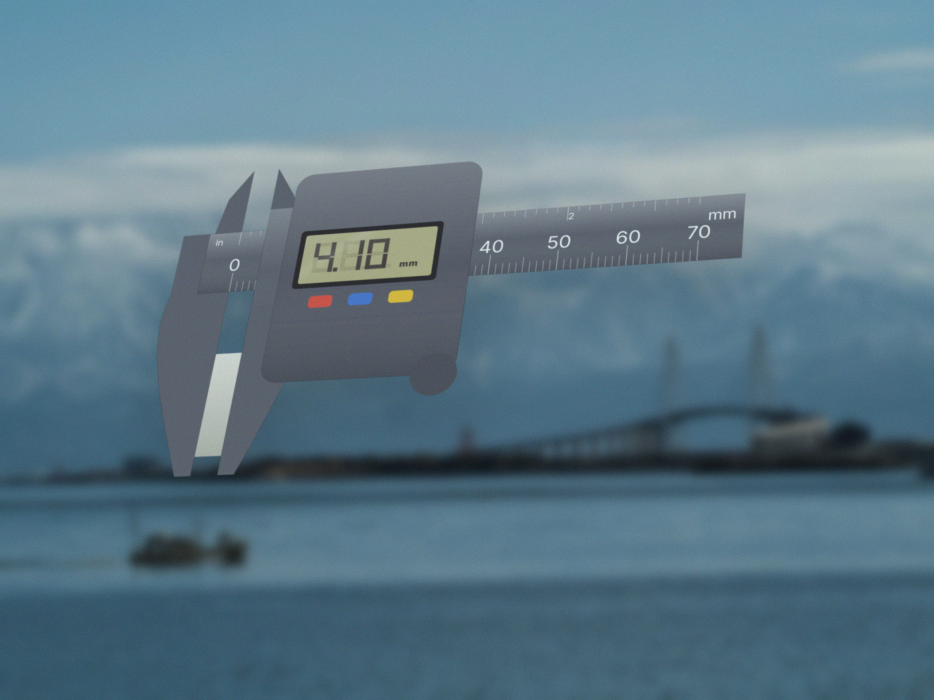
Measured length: 4.10 mm
